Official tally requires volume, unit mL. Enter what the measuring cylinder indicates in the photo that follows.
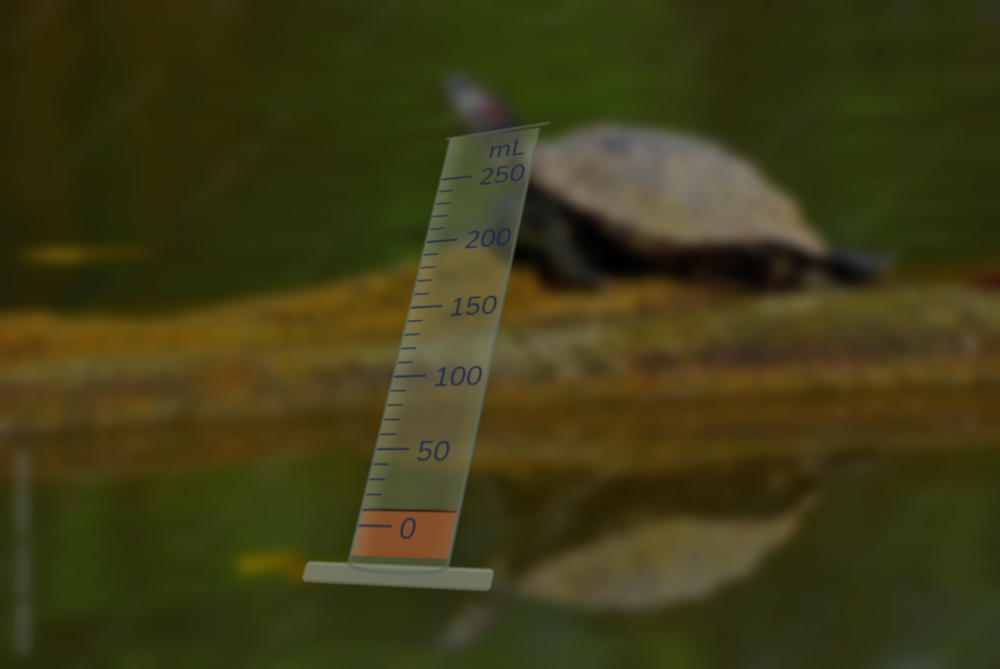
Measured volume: 10 mL
